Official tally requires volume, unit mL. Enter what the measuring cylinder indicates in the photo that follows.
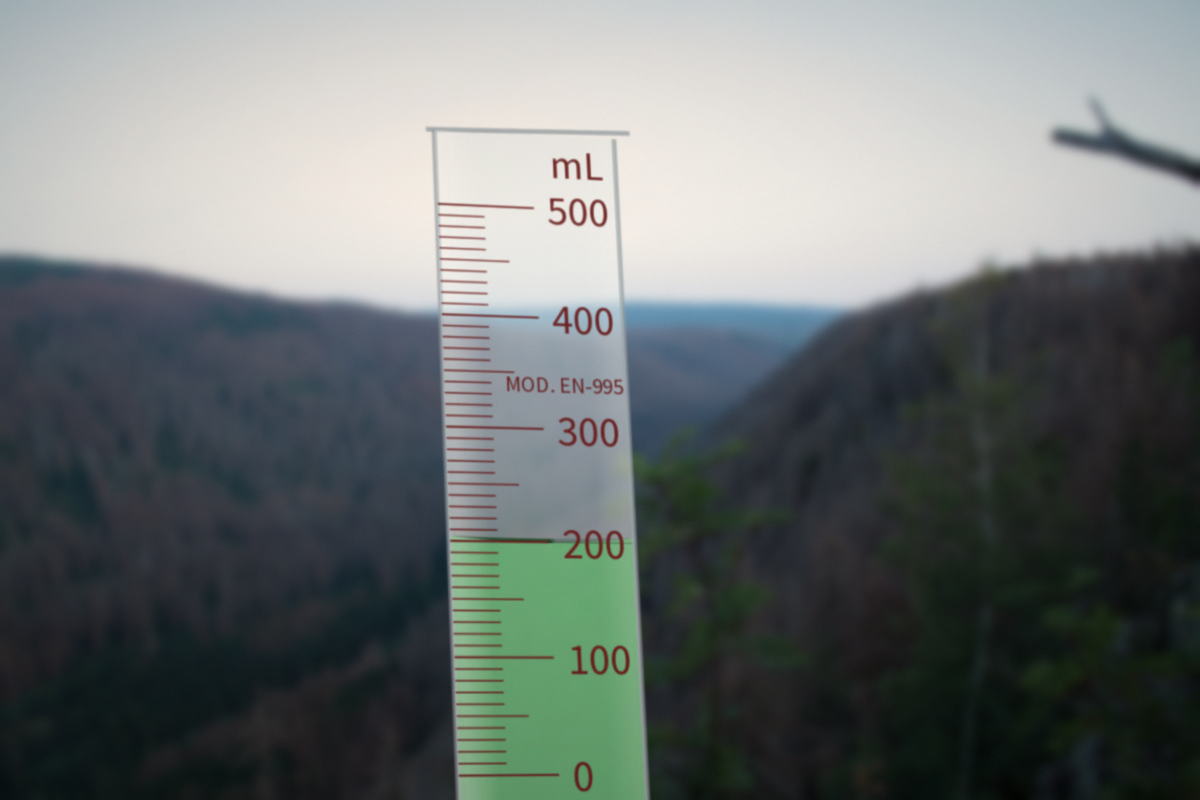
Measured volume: 200 mL
